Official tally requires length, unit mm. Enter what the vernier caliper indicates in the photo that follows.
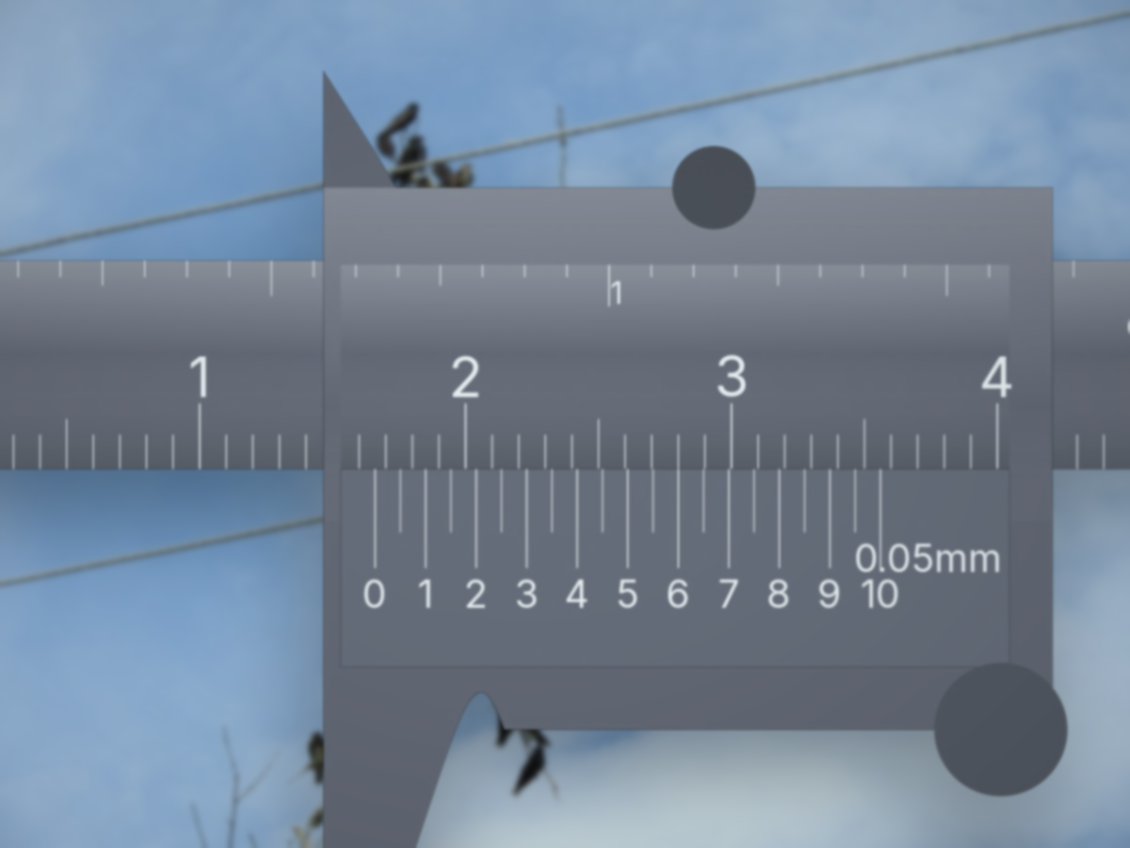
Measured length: 16.6 mm
